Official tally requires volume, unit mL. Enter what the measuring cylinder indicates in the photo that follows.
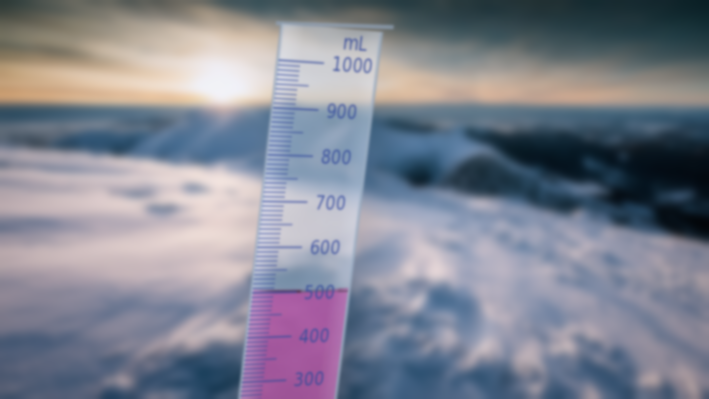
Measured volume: 500 mL
